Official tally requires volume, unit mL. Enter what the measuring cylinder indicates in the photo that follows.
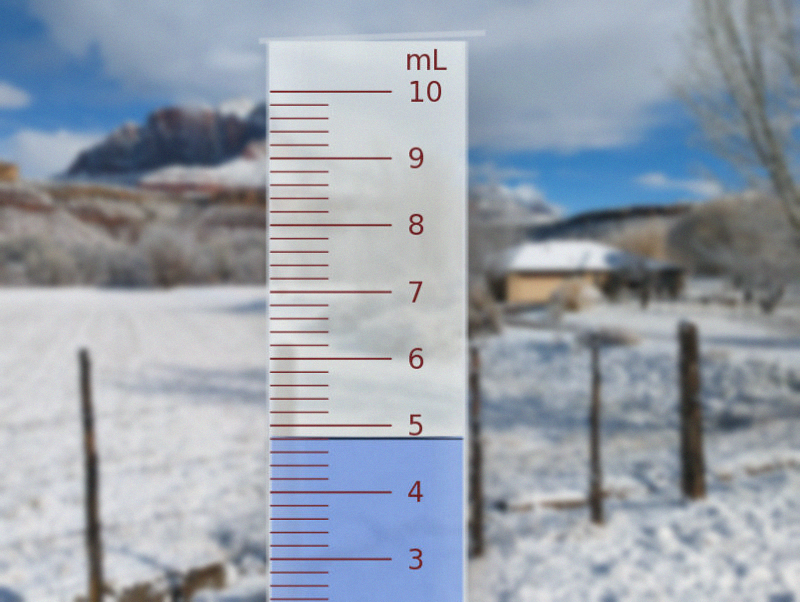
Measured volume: 4.8 mL
